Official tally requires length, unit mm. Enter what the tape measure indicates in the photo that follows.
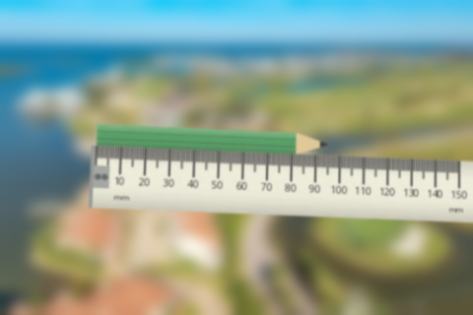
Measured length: 95 mm
